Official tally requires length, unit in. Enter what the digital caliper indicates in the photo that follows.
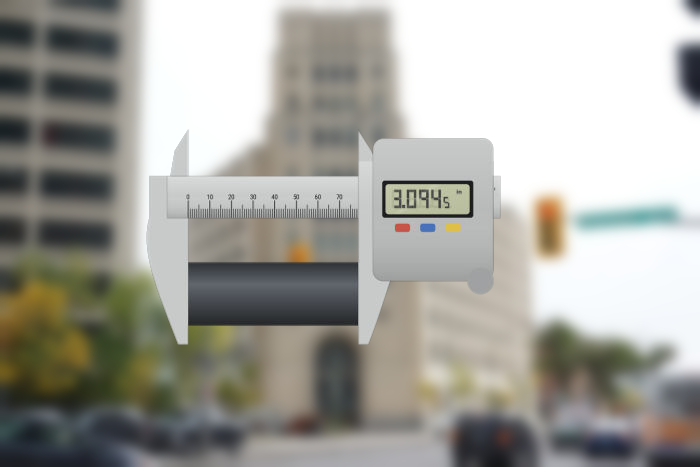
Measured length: 3.0945 in
